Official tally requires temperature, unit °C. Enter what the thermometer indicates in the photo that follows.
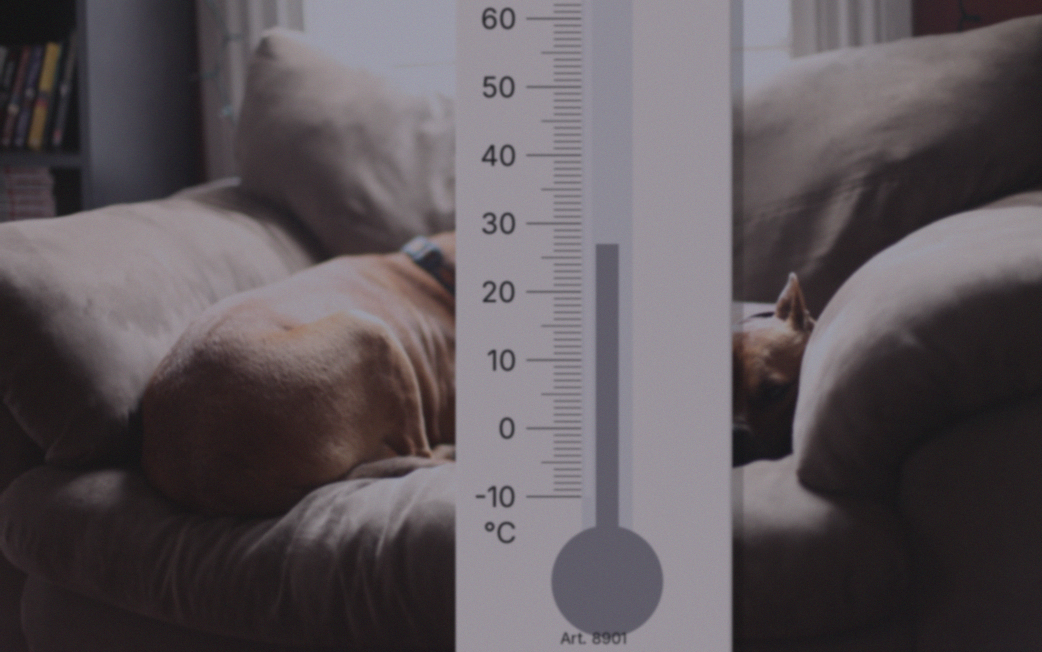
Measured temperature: 27 °C
